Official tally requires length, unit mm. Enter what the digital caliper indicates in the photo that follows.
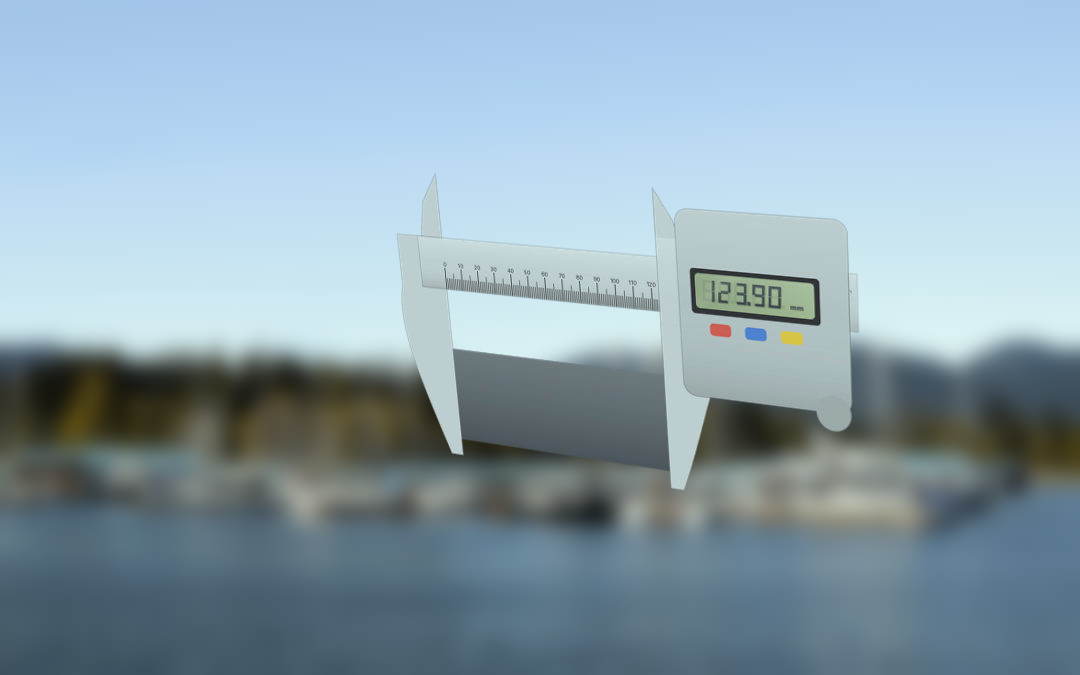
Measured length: 123.90 mm
